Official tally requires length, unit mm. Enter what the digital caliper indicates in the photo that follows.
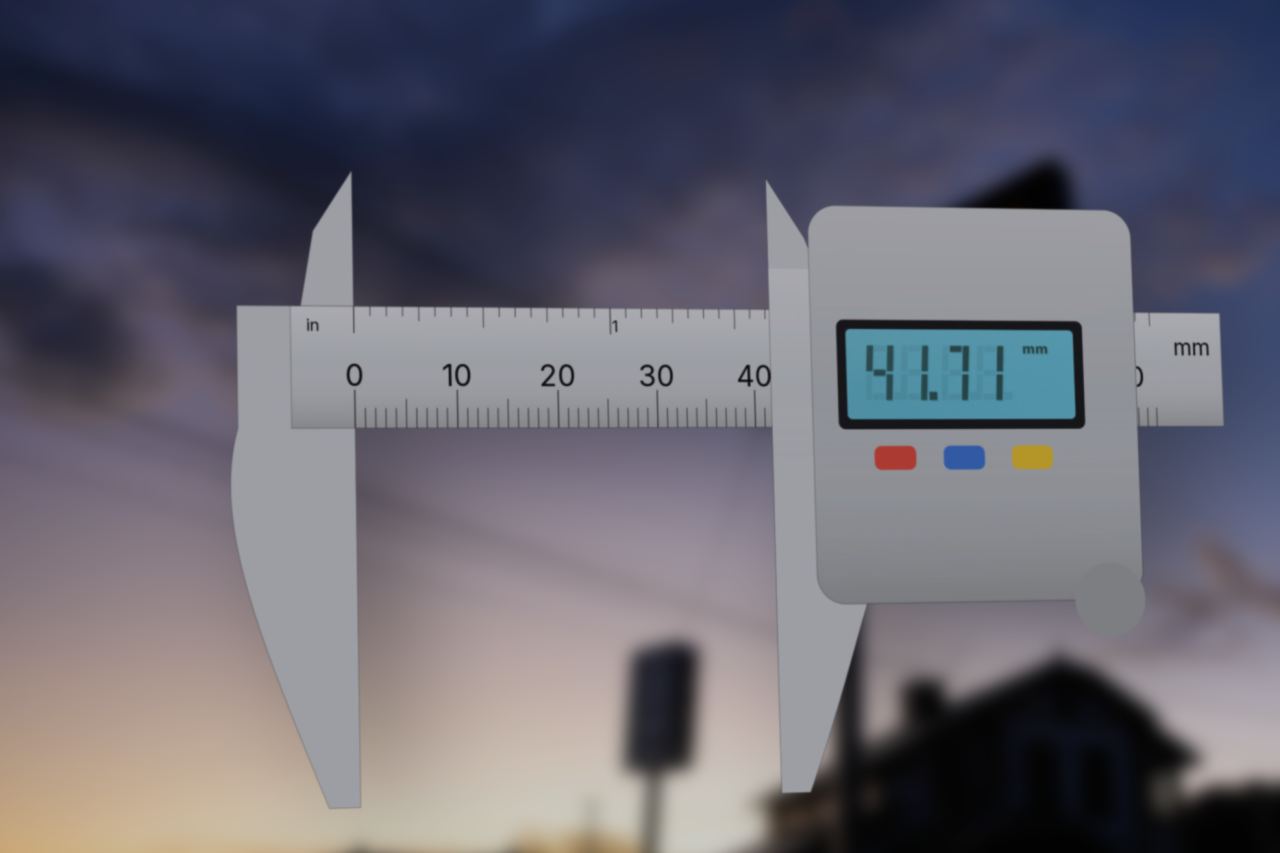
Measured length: 41.71 mm
